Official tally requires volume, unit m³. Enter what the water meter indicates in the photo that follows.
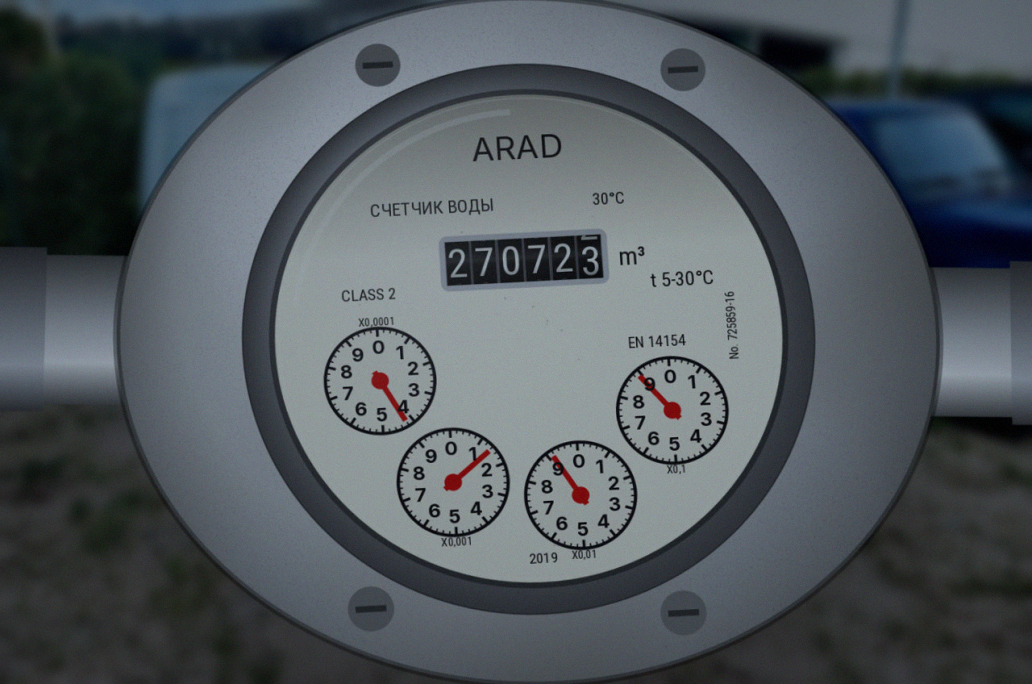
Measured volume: 270722.8914 m³
